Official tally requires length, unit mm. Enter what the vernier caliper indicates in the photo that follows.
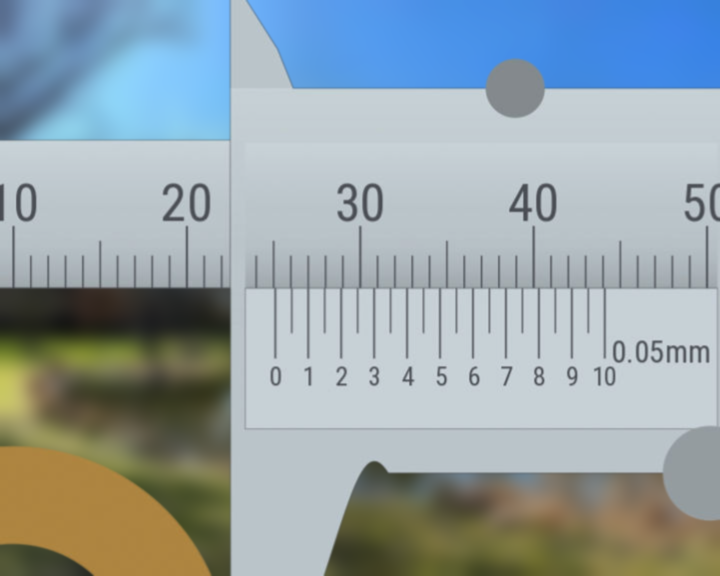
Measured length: 25.1 mm
